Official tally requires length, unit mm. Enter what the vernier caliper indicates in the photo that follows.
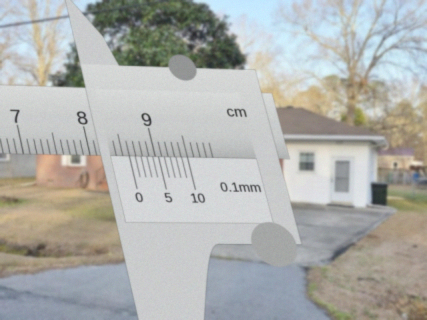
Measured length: 86.0 mm
